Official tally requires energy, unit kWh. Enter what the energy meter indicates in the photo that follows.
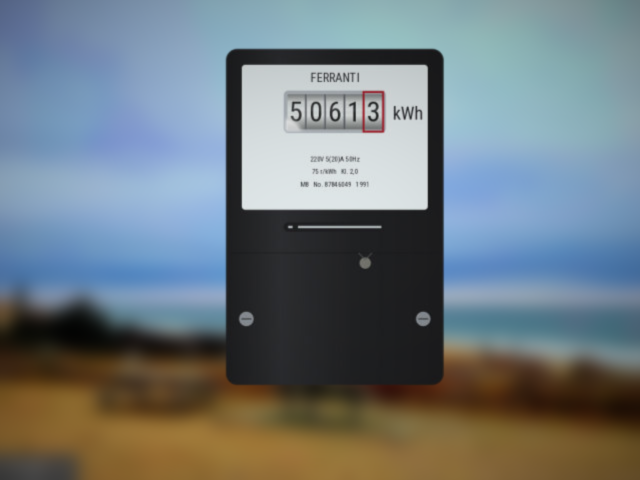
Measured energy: 5061.3 kWh
